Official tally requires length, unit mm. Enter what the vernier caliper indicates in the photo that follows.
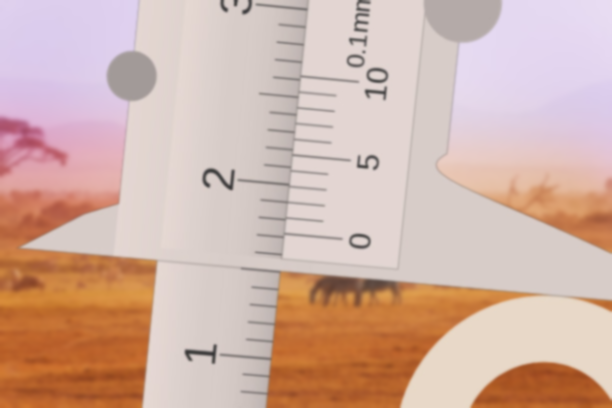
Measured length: 17.2 mm
